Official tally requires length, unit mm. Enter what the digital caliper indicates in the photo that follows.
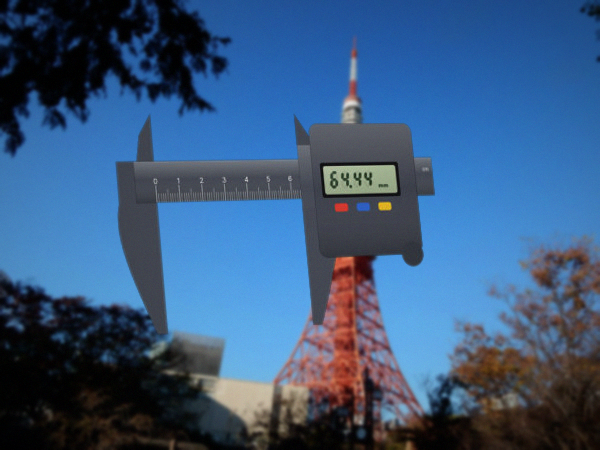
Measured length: 64.44 mm
